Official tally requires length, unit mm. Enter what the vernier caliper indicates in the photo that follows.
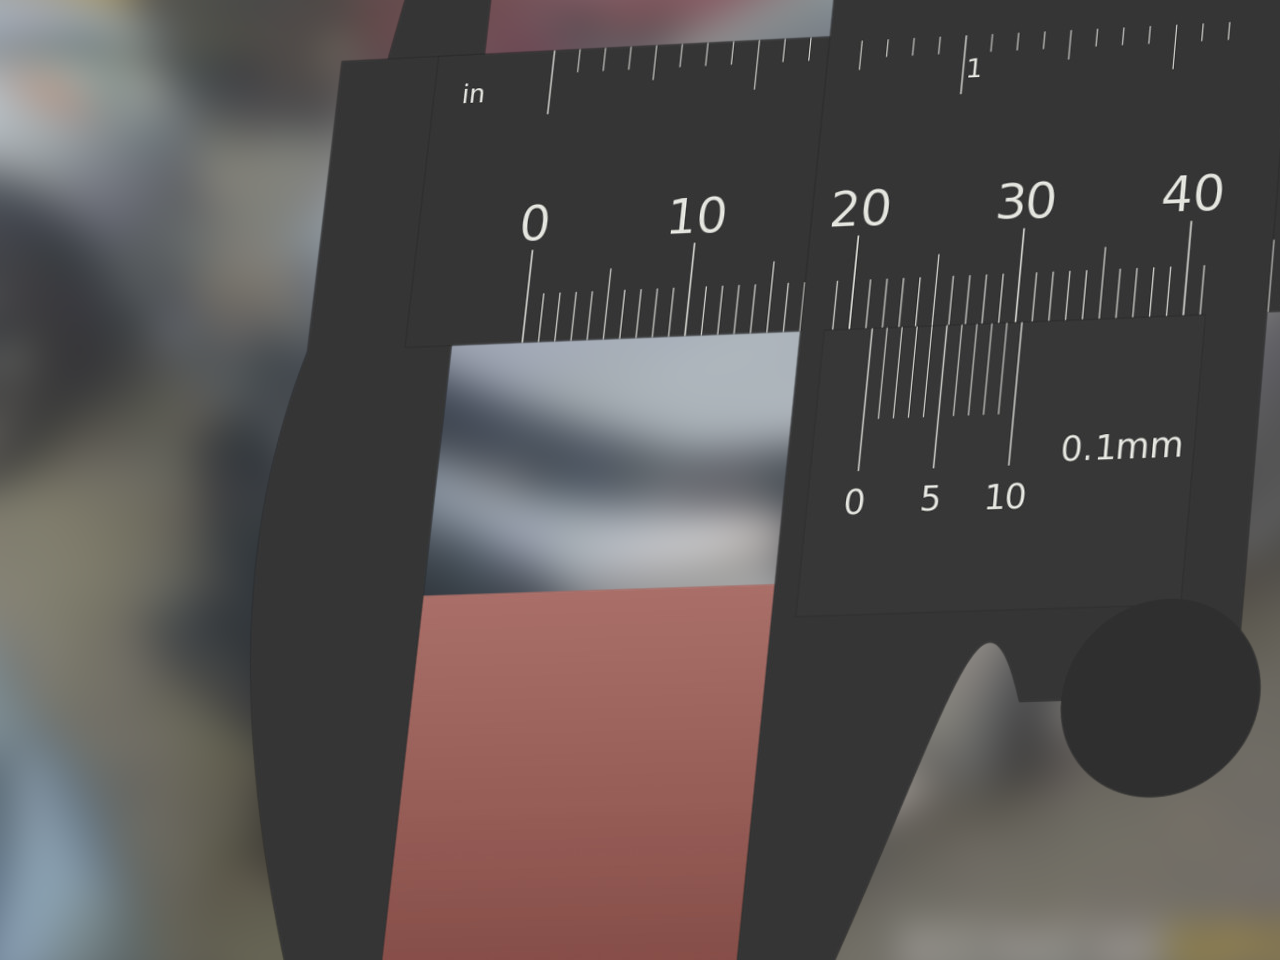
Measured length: 21.4 mm
